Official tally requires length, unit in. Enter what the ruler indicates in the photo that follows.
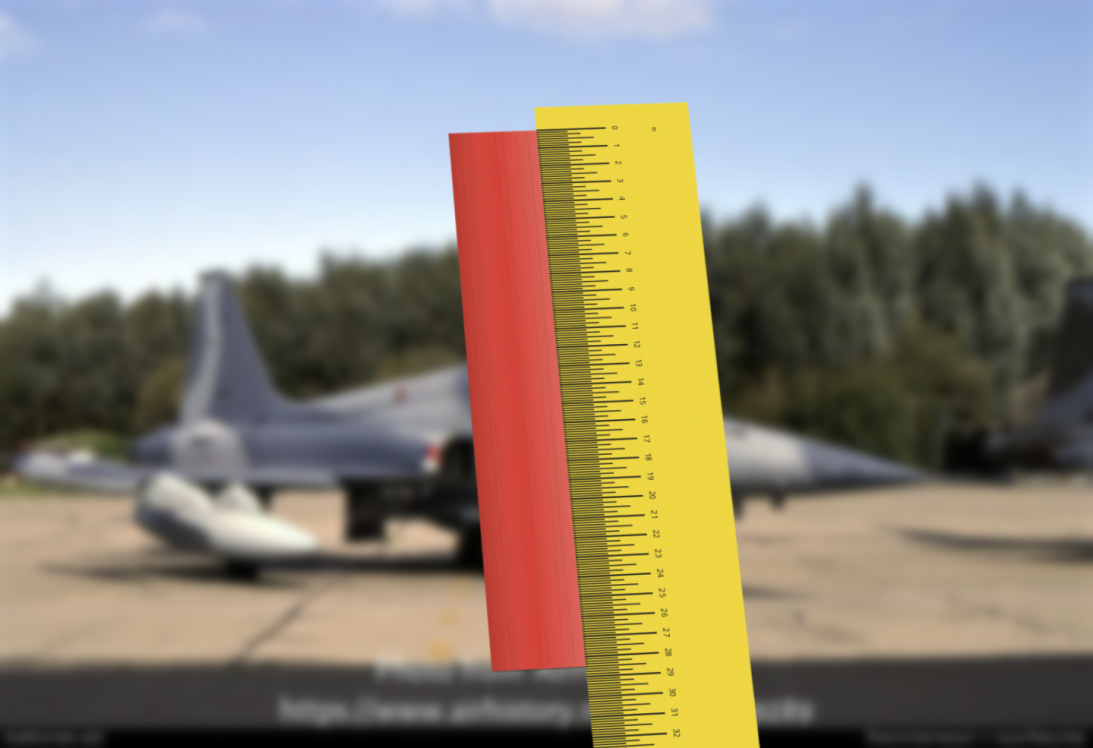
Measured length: 28.5 in
